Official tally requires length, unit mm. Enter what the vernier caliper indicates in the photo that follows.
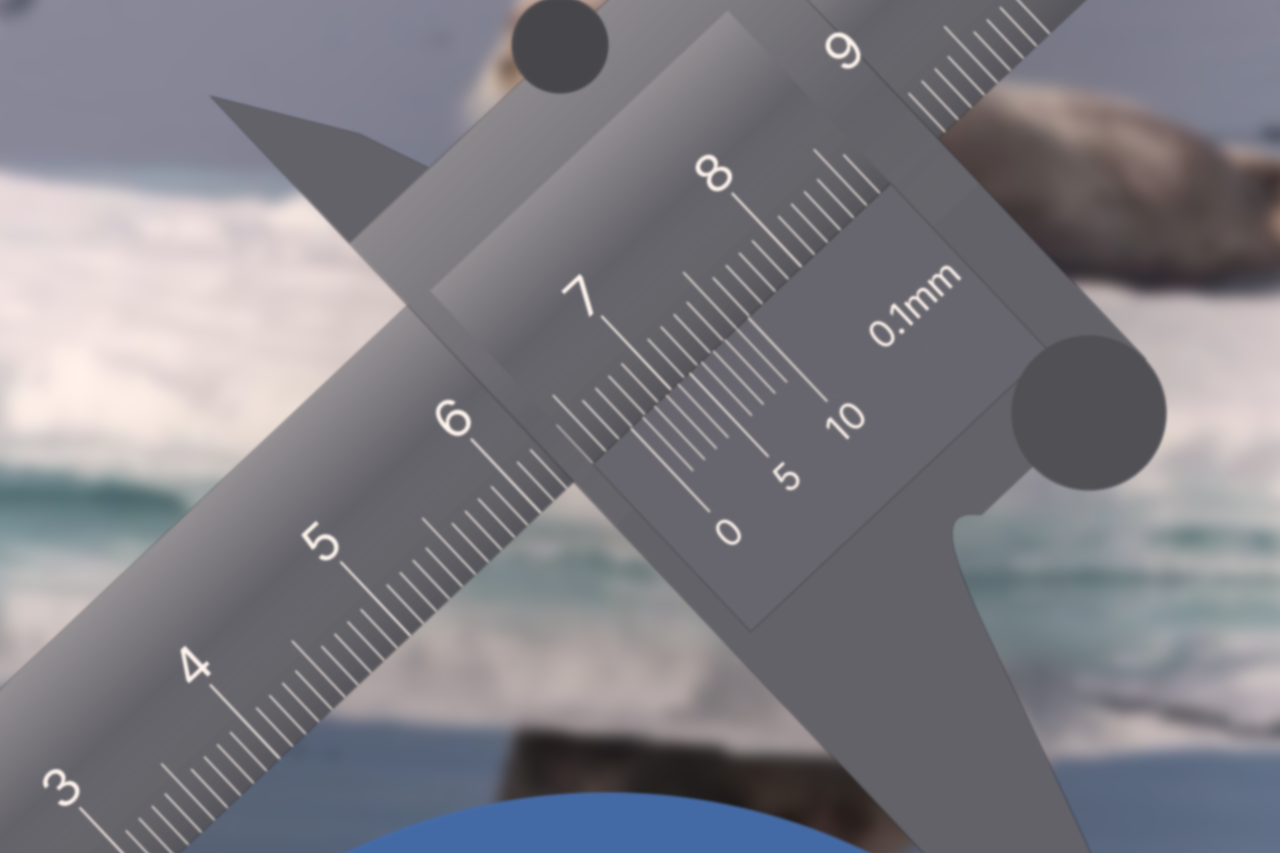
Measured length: 66.9 mm
